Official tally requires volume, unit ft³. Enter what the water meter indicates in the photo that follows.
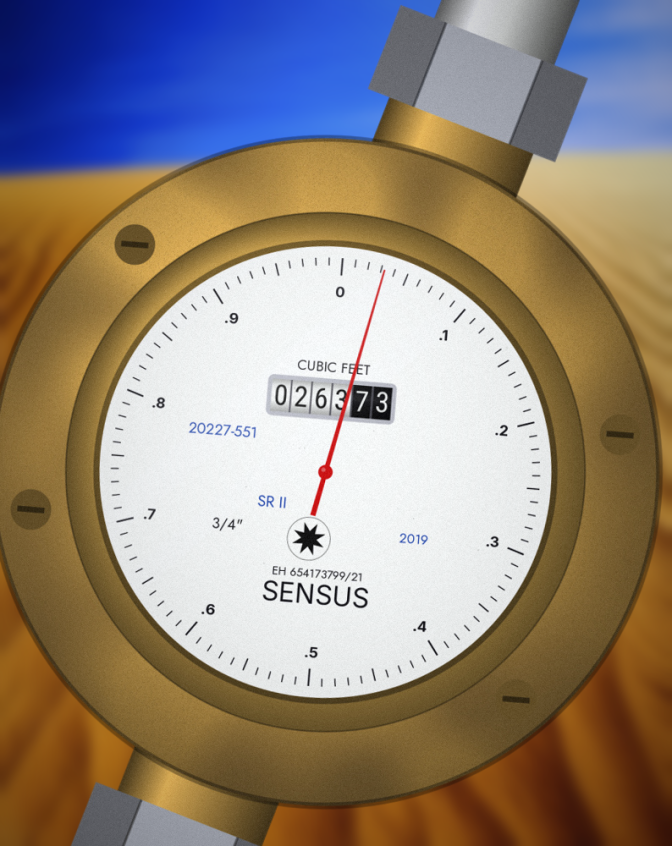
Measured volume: 26373.03 ft³
